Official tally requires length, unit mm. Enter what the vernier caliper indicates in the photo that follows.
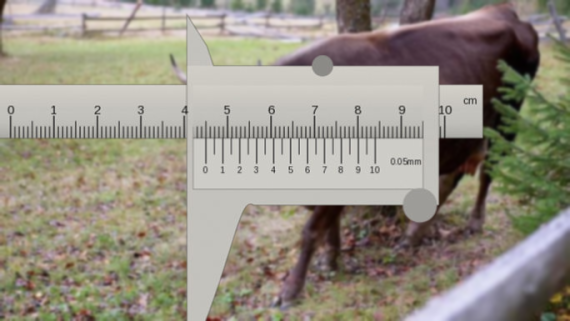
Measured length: 45.0 mm
